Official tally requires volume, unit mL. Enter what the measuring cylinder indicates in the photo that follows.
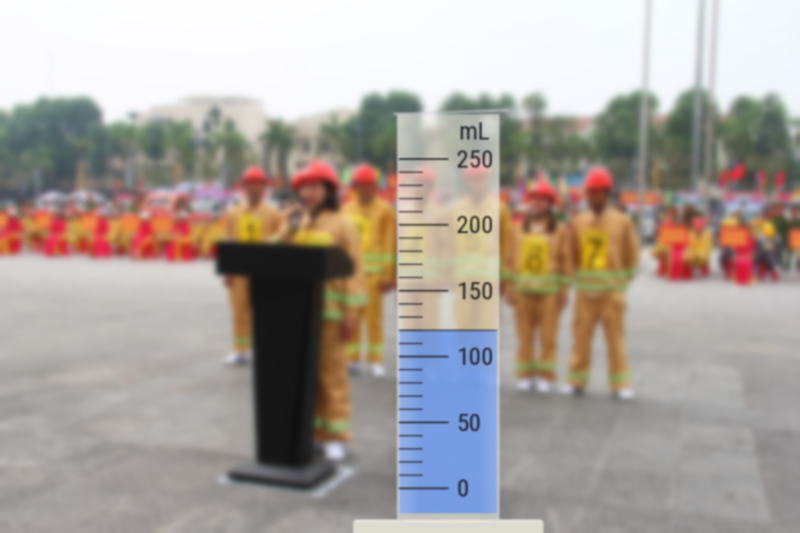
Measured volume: 120 mL
